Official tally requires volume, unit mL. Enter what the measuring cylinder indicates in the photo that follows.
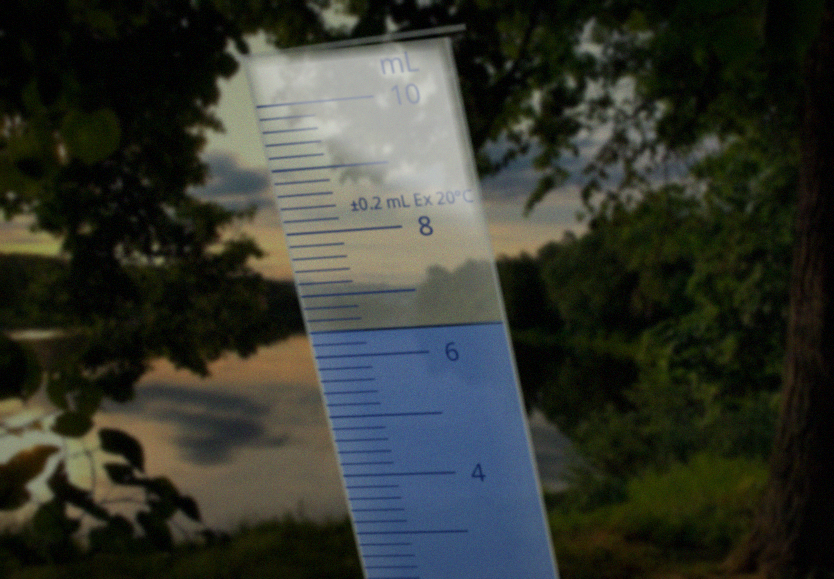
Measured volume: 6.4 mL
